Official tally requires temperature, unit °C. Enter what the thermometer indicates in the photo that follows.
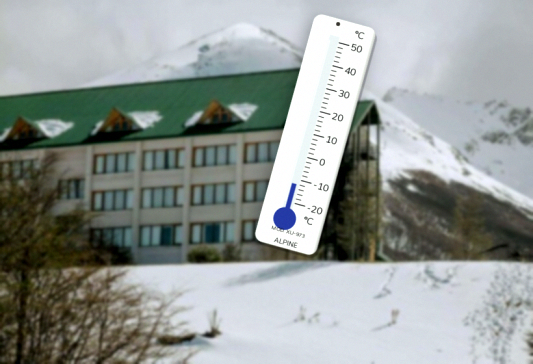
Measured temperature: -12 °C
